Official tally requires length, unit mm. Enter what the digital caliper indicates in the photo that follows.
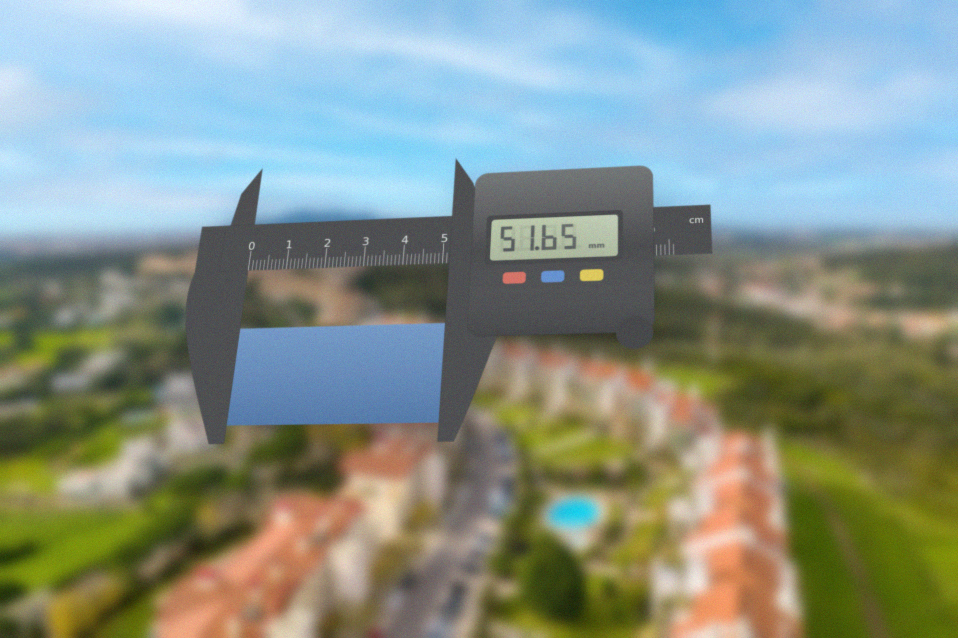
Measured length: 51.65 mm
